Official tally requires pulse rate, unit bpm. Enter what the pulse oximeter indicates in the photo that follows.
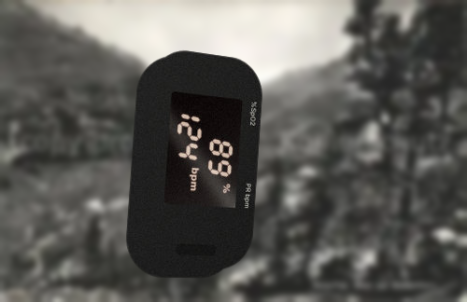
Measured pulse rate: 124 bpm
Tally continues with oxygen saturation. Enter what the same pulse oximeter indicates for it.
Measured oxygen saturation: 89 %
